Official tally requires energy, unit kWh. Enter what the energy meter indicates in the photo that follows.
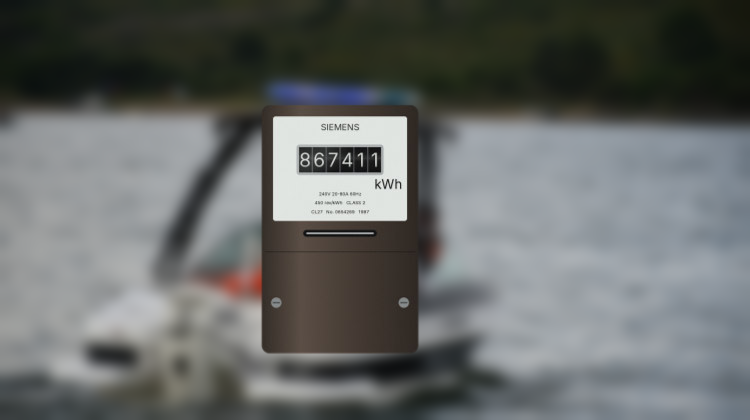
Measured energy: 867411 kWh
